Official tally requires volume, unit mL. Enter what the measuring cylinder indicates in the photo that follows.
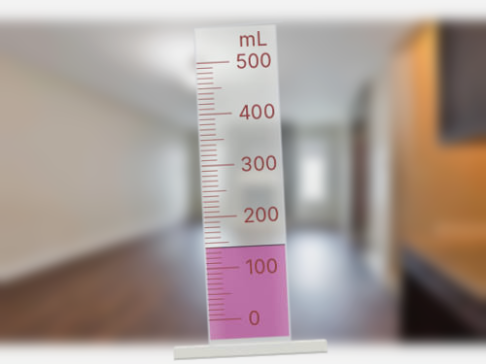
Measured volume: 140 mL
